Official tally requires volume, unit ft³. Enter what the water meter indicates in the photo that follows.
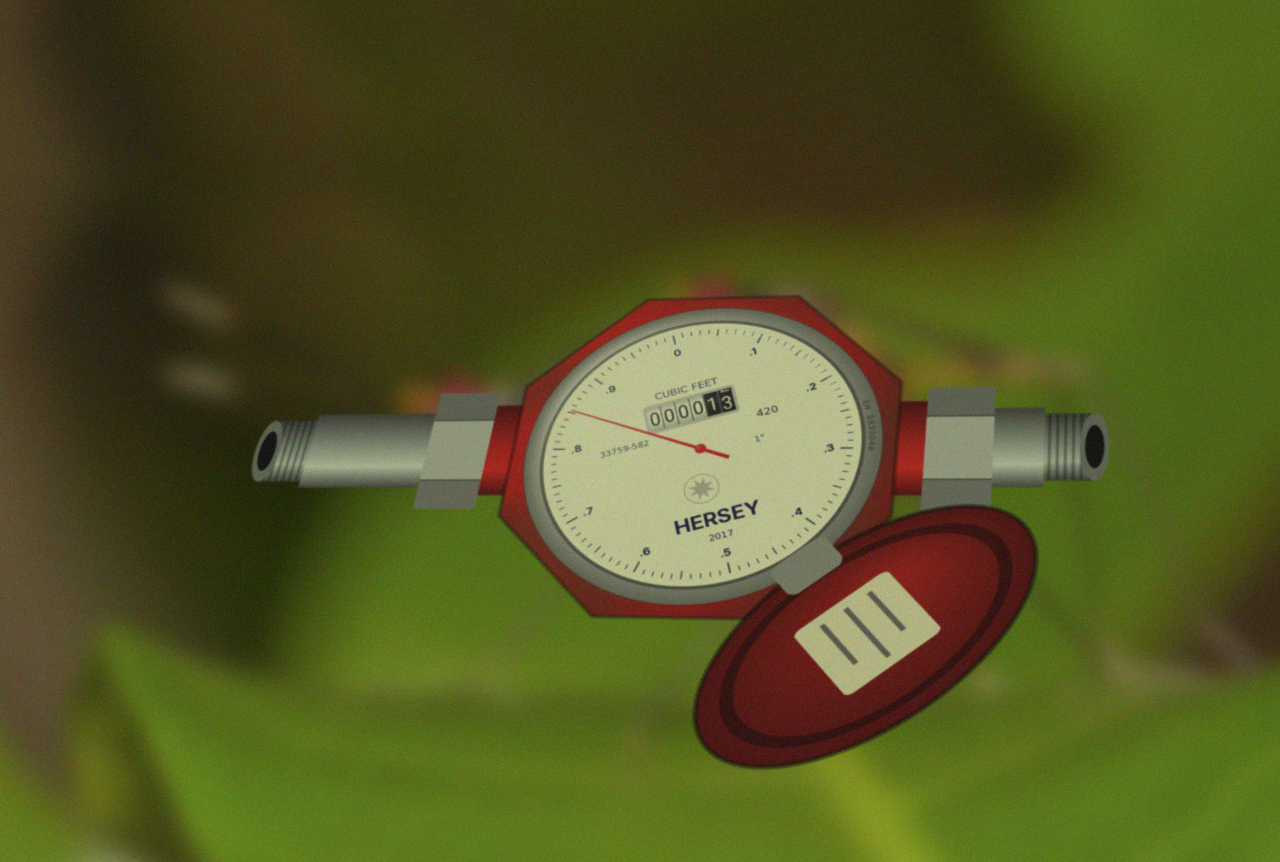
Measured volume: 12.85 ft³
